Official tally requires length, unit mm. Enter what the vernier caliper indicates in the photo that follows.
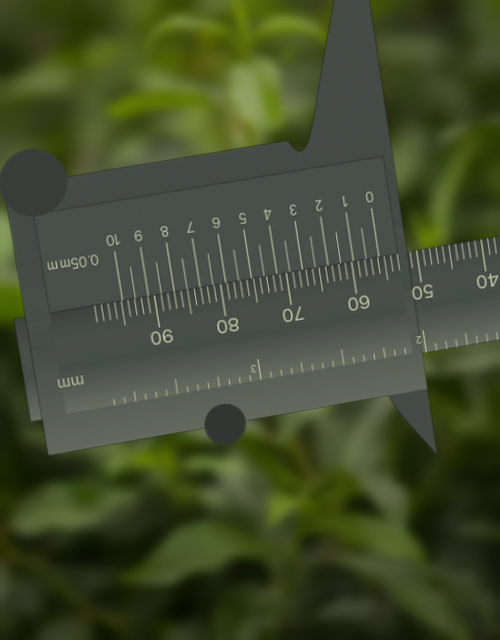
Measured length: 55.8 mm
